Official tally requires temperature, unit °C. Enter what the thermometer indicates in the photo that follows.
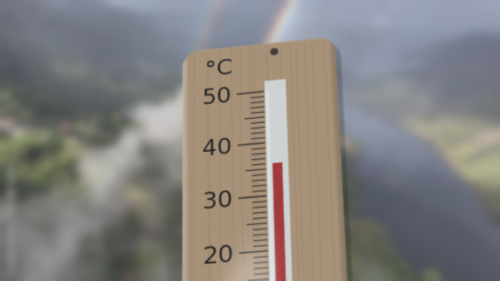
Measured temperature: 36 °C
